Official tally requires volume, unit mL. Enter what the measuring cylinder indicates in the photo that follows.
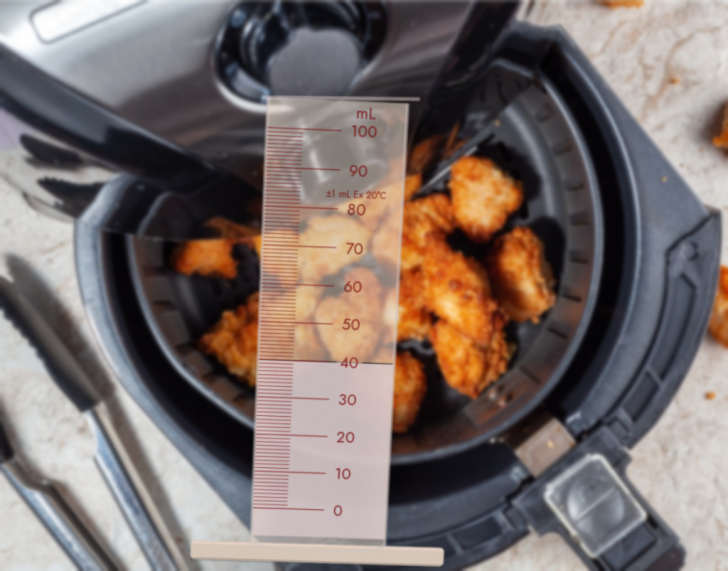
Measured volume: 40 mL
